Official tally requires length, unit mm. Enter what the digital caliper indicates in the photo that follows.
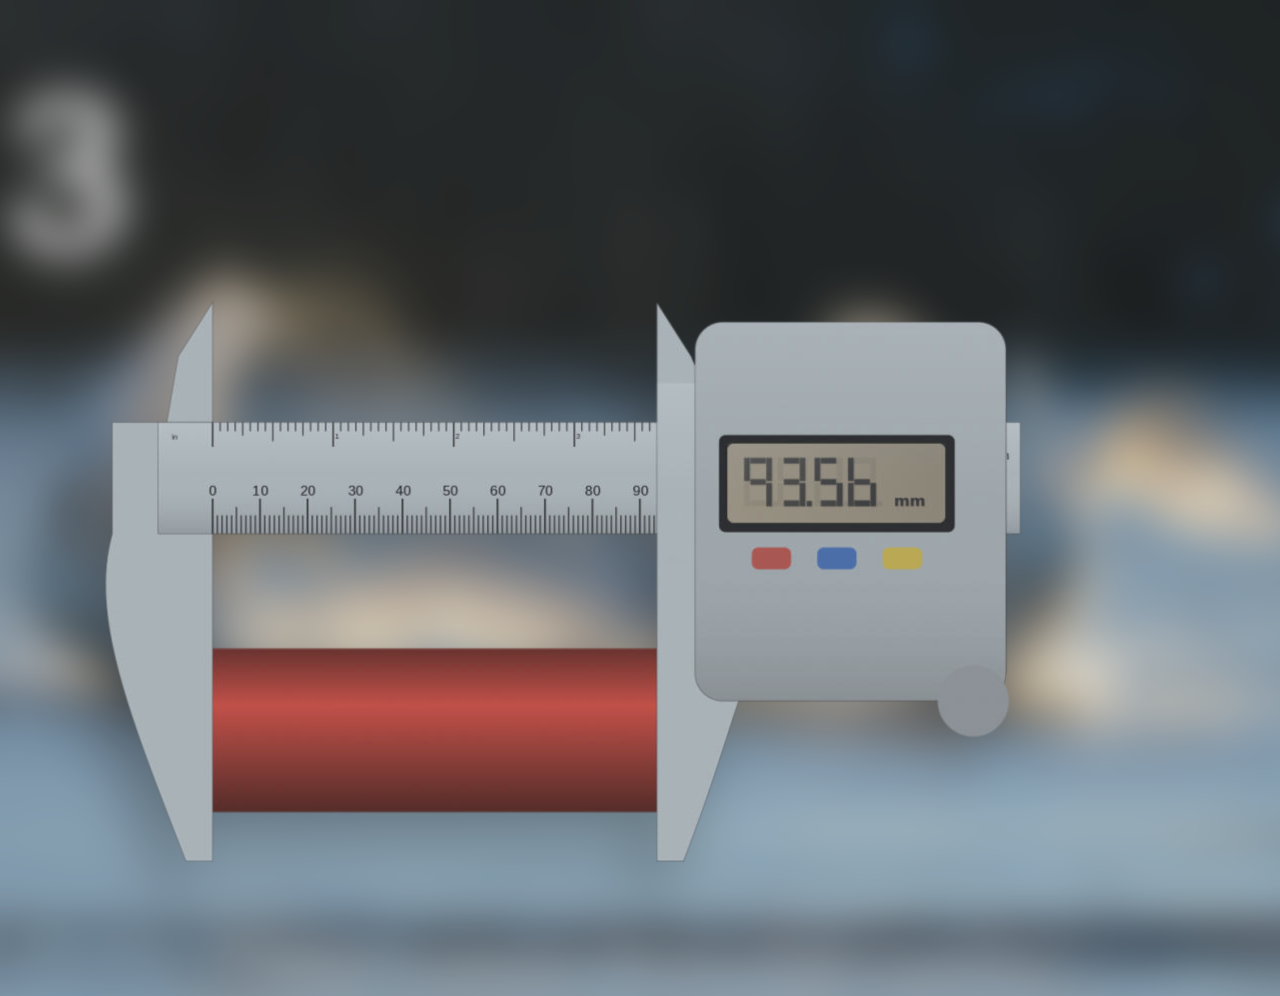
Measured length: 93.56 mm
